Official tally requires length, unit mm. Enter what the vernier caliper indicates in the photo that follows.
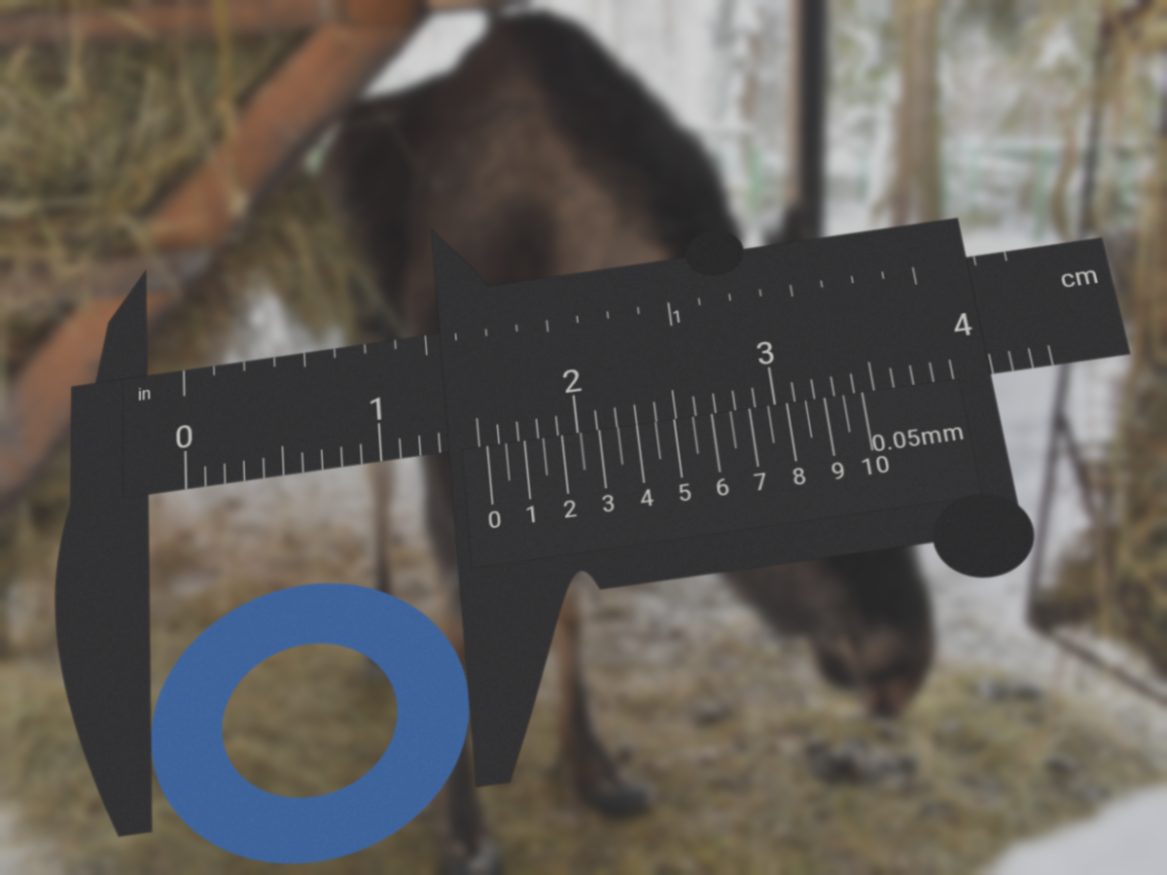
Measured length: 15.4 mm
